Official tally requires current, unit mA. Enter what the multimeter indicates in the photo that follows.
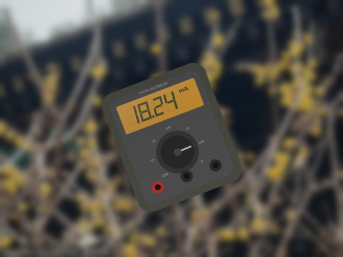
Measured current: 18.24 mA
